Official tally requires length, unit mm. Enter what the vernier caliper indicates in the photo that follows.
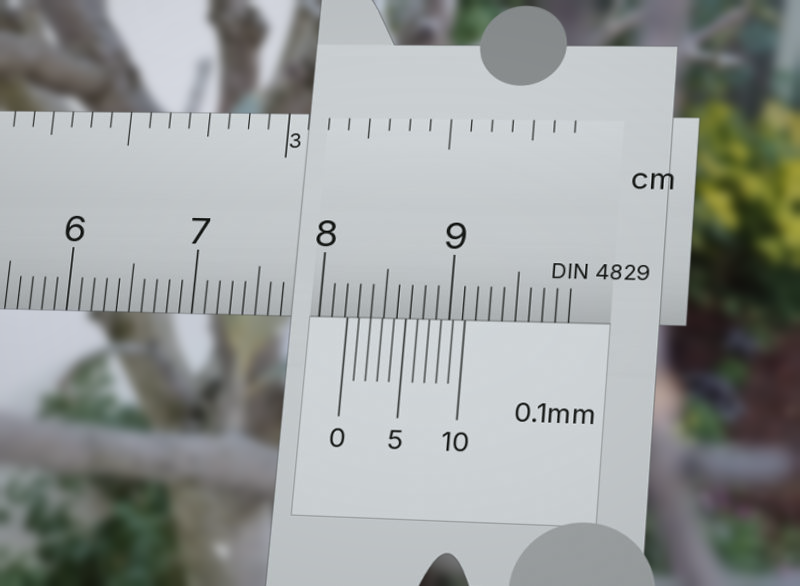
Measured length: 82.2 mm
